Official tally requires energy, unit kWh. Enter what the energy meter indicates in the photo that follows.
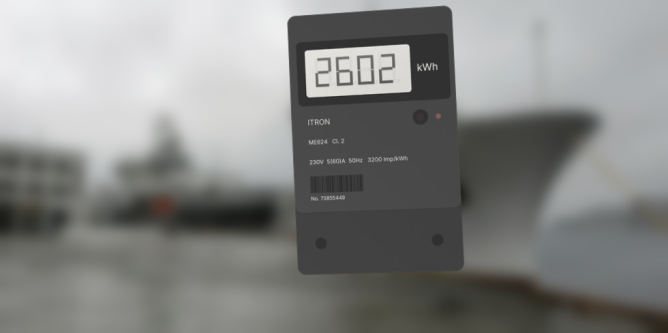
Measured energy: 2602 kWh
